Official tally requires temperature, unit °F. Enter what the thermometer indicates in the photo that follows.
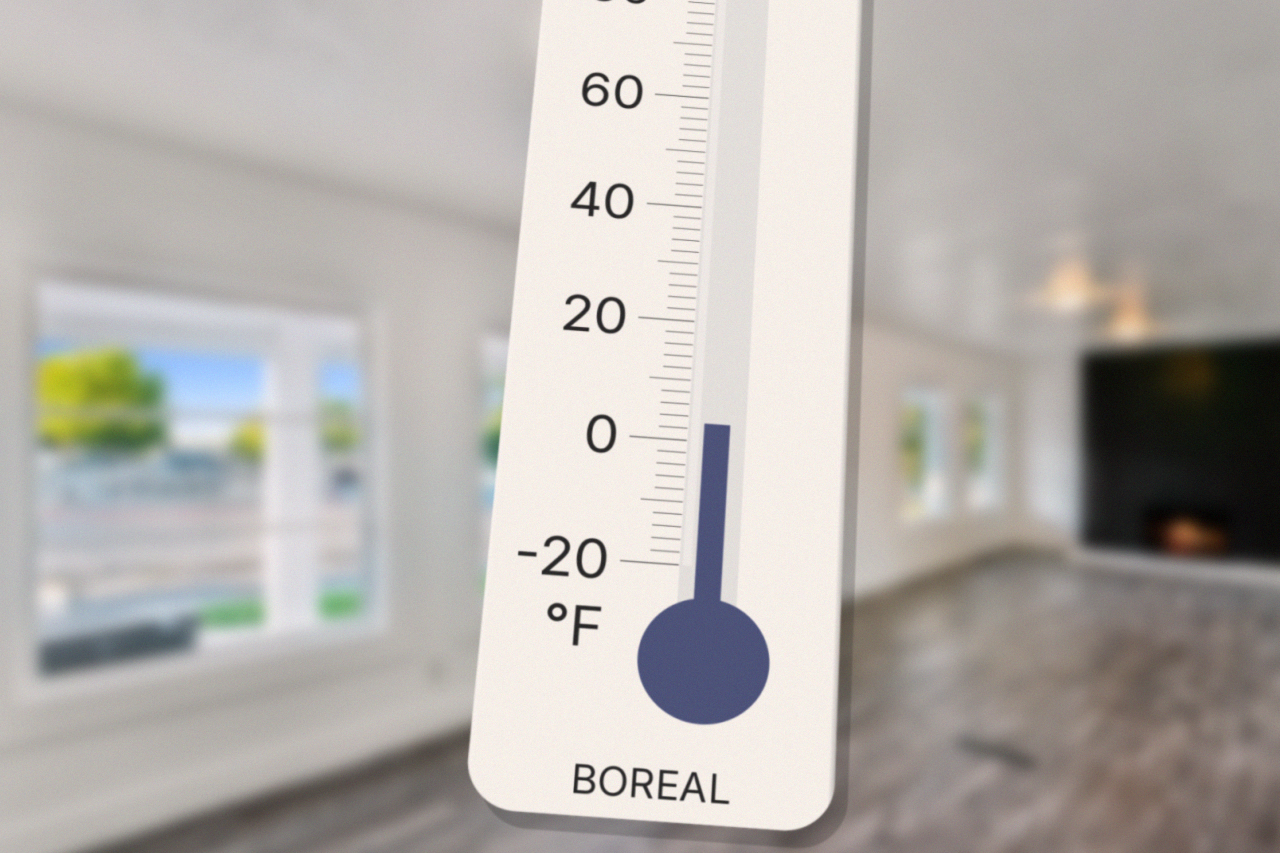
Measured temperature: 3 °F
